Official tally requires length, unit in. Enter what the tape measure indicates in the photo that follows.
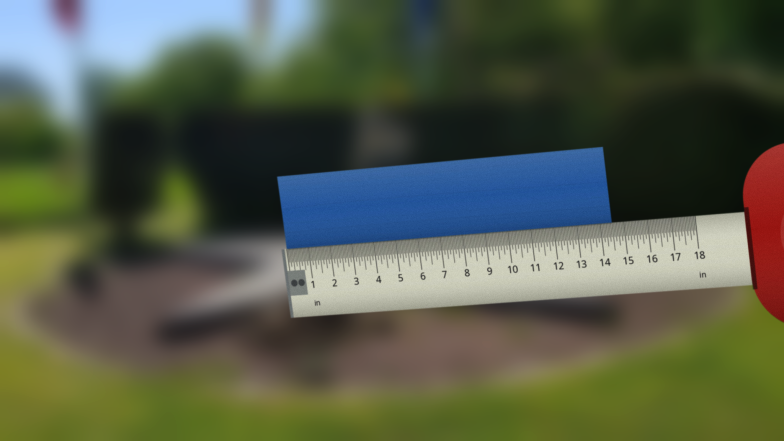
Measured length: 14.5 in
